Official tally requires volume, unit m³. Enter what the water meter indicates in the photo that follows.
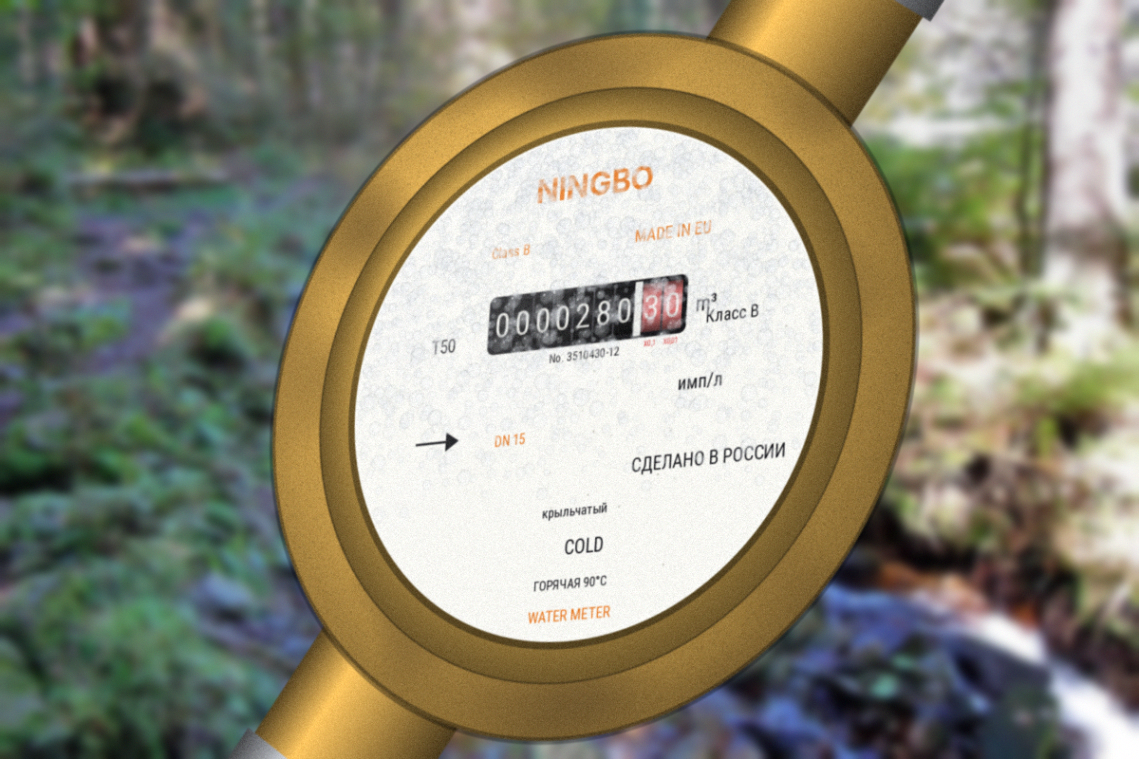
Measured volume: 280.30 m³
